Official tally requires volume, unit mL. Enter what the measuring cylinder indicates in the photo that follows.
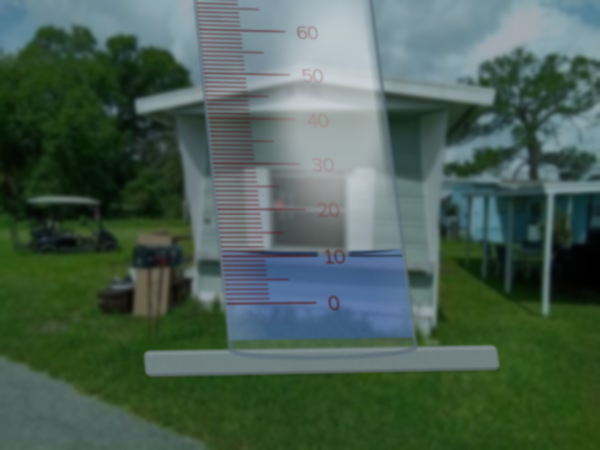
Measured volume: 10 mL
